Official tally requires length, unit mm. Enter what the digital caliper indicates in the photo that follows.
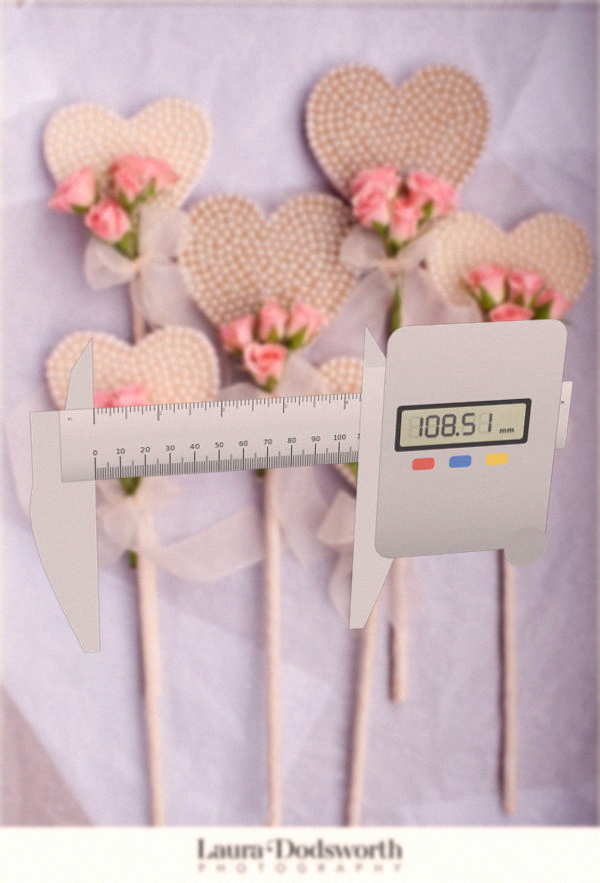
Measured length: 108.51 mm
